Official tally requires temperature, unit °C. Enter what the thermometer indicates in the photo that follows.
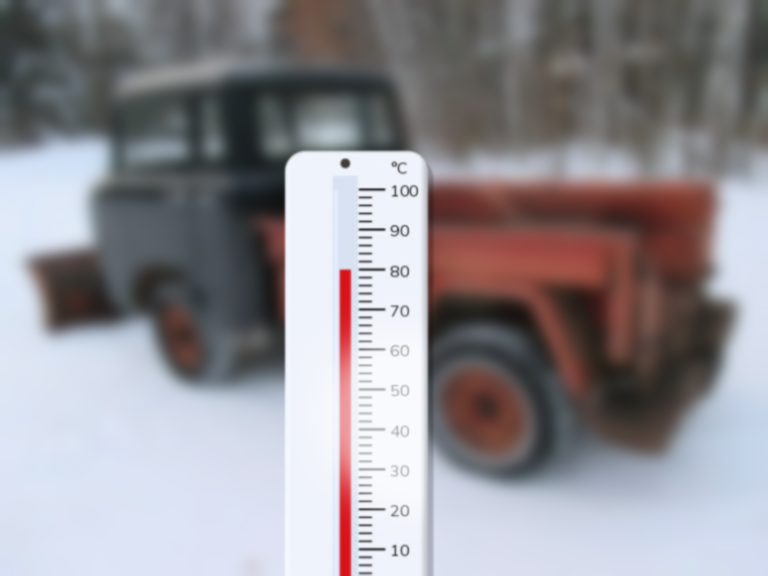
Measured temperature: 80 °C
